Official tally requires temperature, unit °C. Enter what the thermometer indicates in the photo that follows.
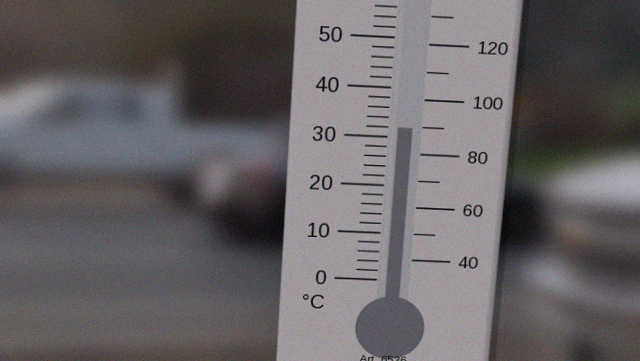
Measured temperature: 32 °C
